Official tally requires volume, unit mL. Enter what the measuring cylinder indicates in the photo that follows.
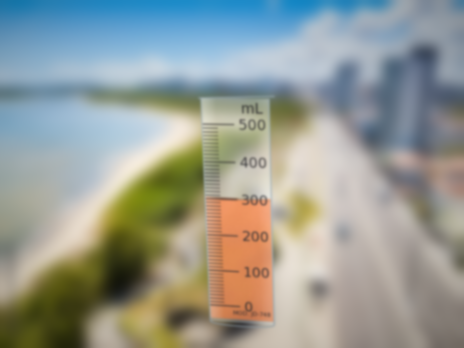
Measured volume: 300 mL
